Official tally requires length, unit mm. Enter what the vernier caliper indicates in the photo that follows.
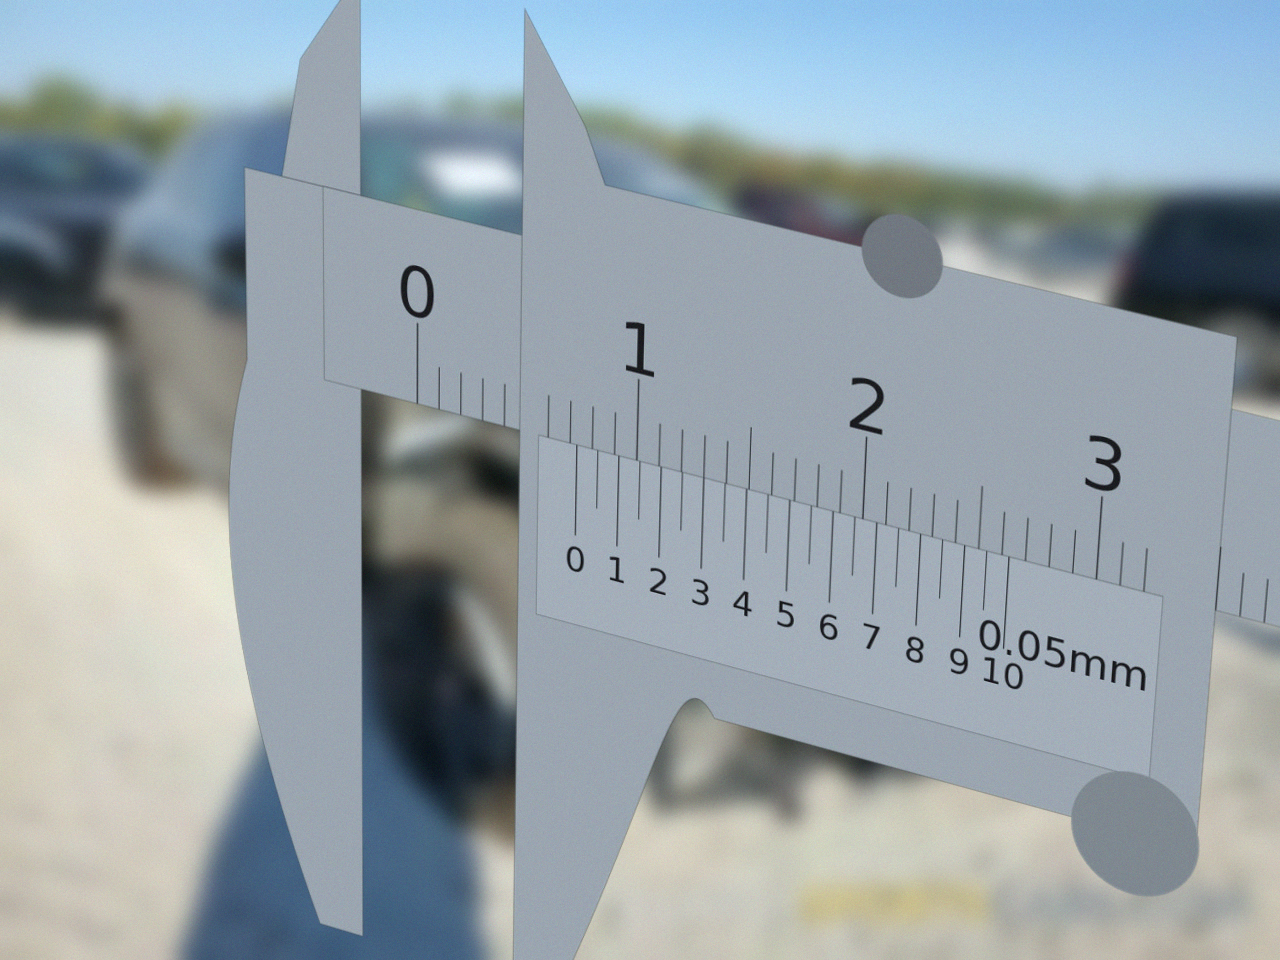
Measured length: 7.3 mm
